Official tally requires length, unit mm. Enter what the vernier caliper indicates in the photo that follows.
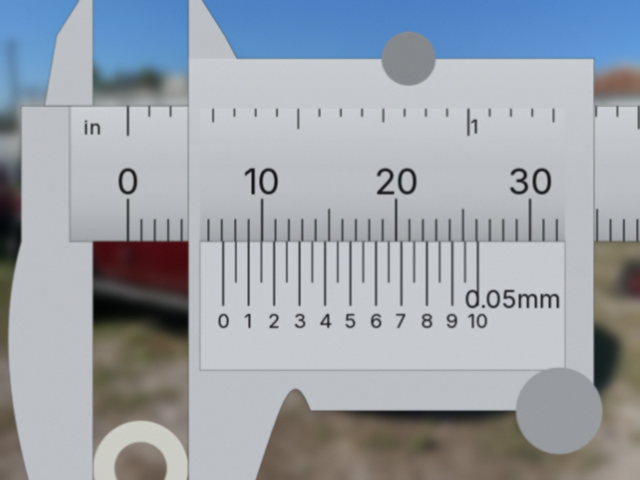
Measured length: 7.1 mm
